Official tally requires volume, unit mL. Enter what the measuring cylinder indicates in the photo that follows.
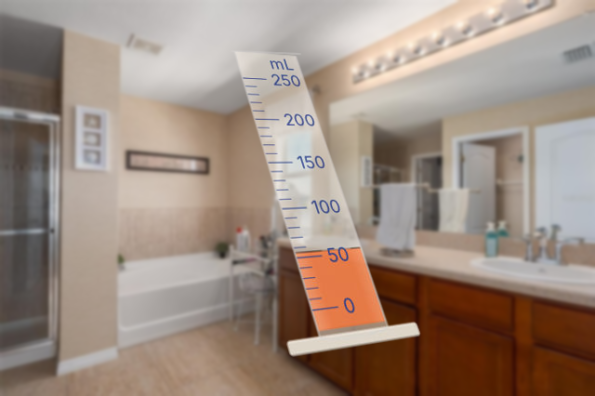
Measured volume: 55 mL
